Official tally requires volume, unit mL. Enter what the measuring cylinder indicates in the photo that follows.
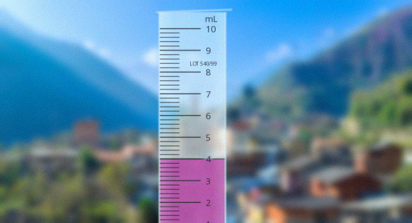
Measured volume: 4 mL
